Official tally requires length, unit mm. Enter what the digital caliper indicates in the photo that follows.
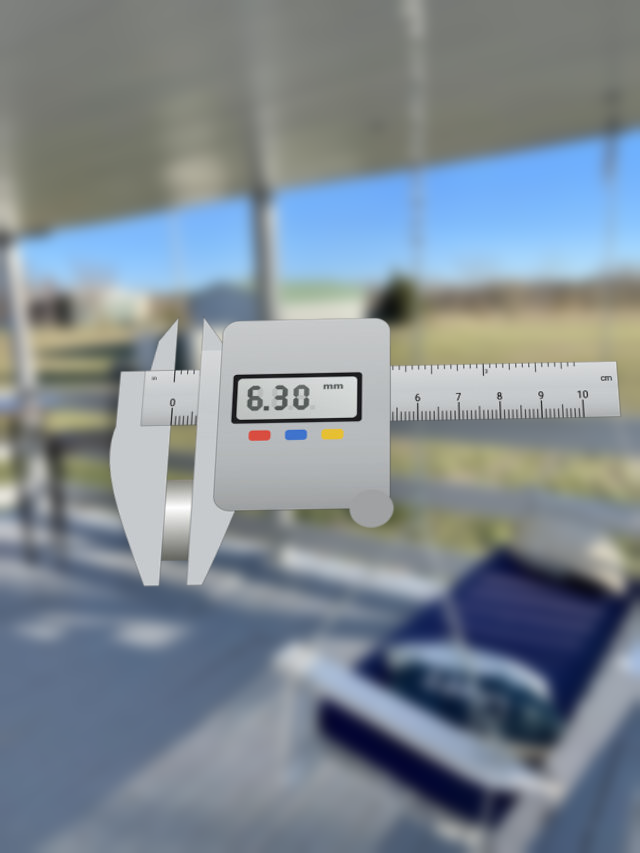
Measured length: 6.30 mm
